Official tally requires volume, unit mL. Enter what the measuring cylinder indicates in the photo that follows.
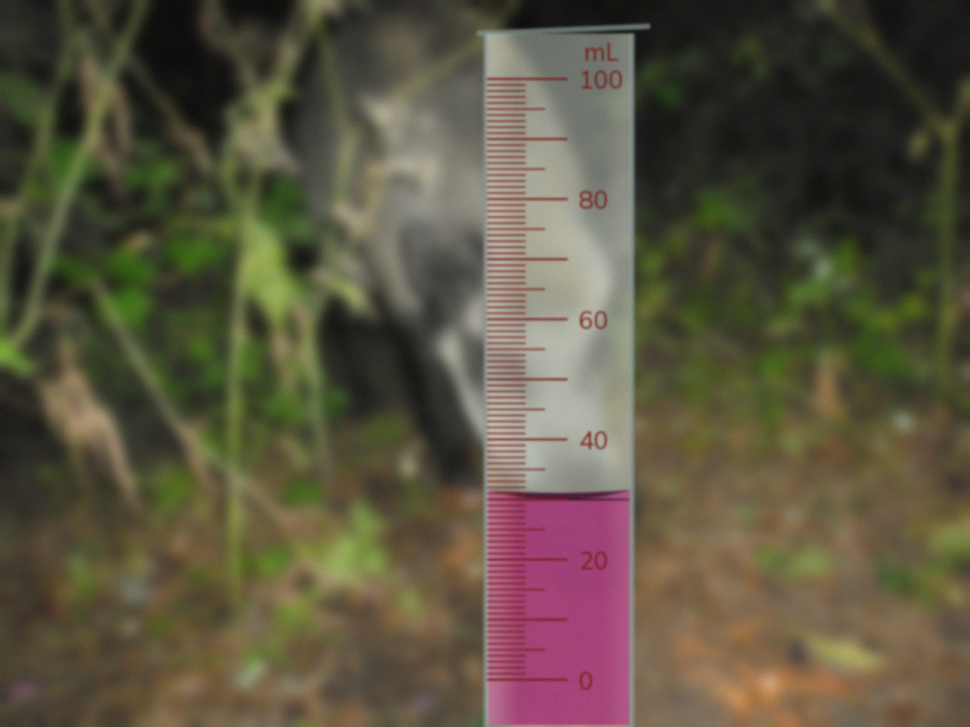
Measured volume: 30 mL
